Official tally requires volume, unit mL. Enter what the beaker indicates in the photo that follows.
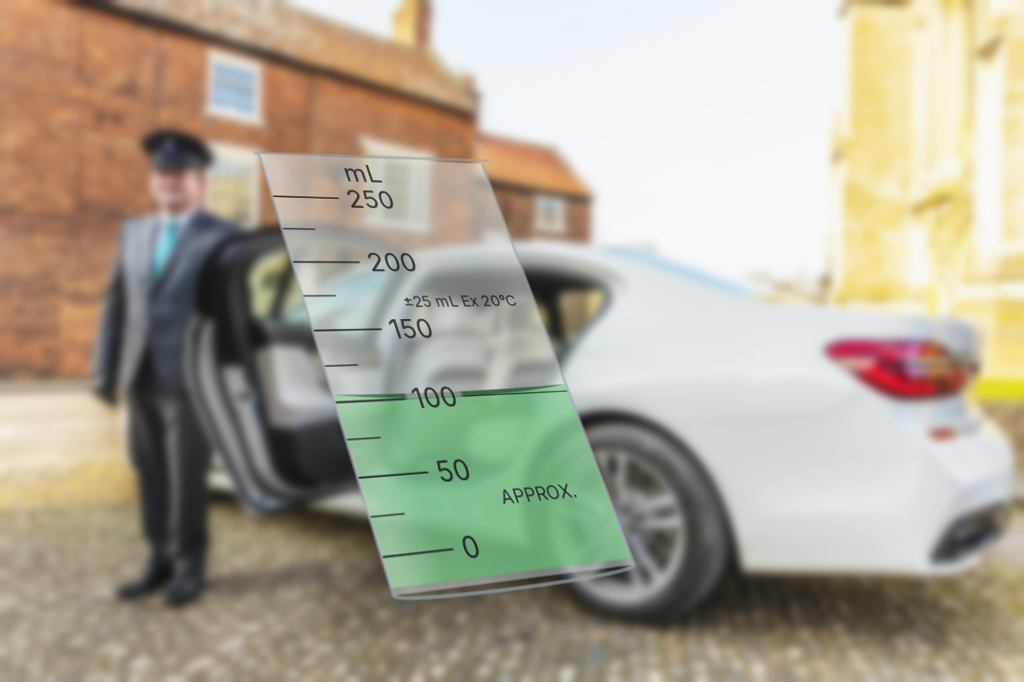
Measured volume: 100 mL
